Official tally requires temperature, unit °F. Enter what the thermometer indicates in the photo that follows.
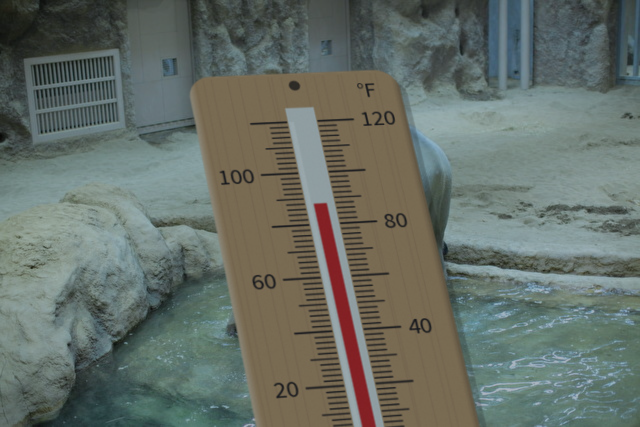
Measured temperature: 88 °F
